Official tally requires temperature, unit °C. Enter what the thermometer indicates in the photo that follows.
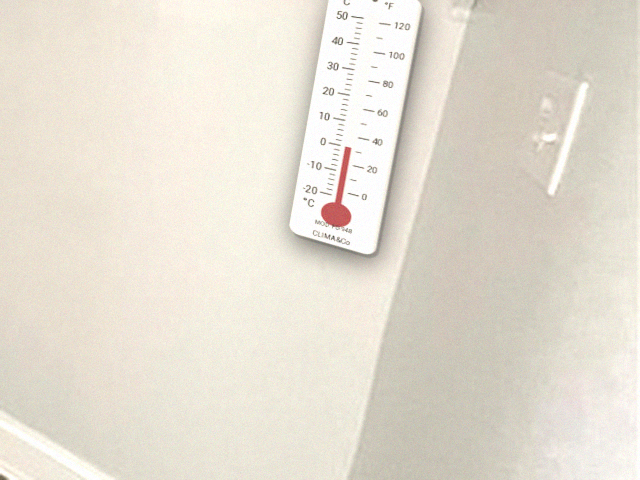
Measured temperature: 0 °C
